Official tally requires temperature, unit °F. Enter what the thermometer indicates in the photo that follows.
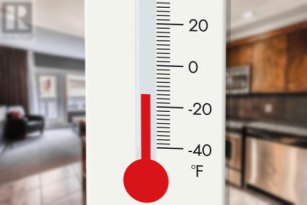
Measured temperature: -14 °F
